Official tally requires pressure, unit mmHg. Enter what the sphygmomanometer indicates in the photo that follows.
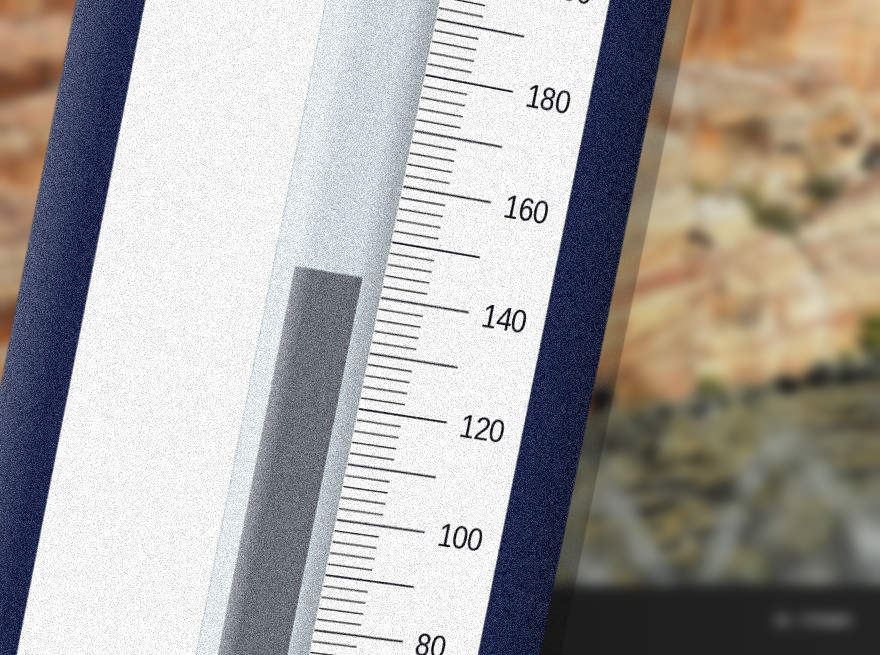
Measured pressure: 143 mmHg
